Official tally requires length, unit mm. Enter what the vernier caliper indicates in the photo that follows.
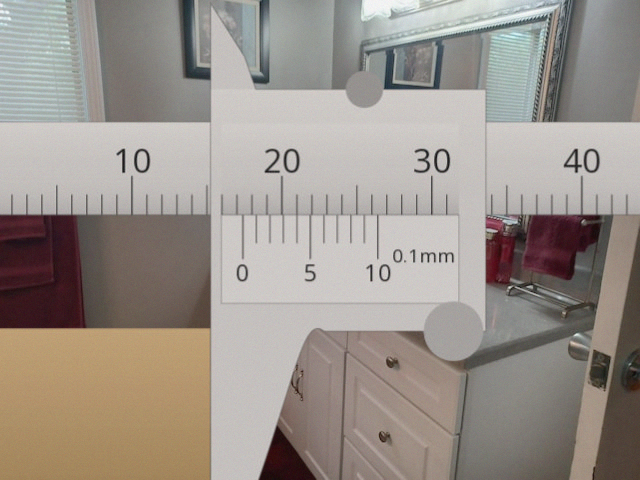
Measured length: 17.4 mm
